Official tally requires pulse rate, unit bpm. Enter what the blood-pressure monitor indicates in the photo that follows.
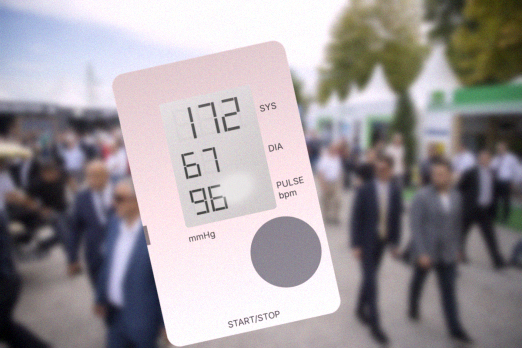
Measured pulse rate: 96 bpm
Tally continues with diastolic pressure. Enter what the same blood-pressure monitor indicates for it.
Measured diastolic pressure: 67 mmHg
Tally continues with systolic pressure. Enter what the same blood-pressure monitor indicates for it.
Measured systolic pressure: 172 mmHg
